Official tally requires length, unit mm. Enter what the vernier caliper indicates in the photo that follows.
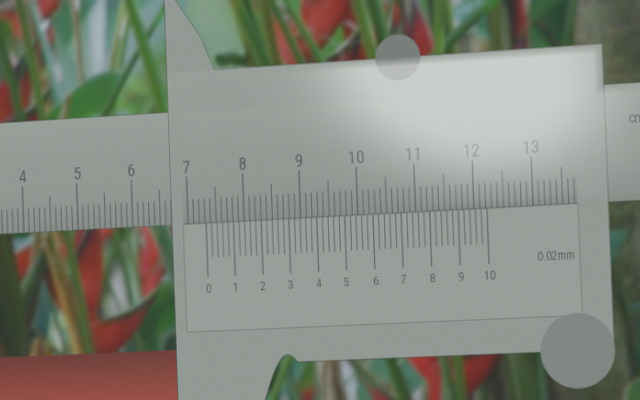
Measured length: 73.2 mm
